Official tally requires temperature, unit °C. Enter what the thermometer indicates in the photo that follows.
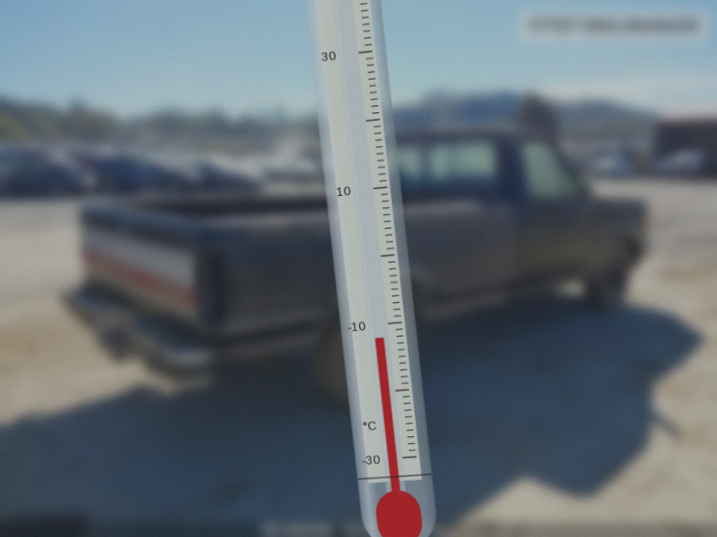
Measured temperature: -12 °C
